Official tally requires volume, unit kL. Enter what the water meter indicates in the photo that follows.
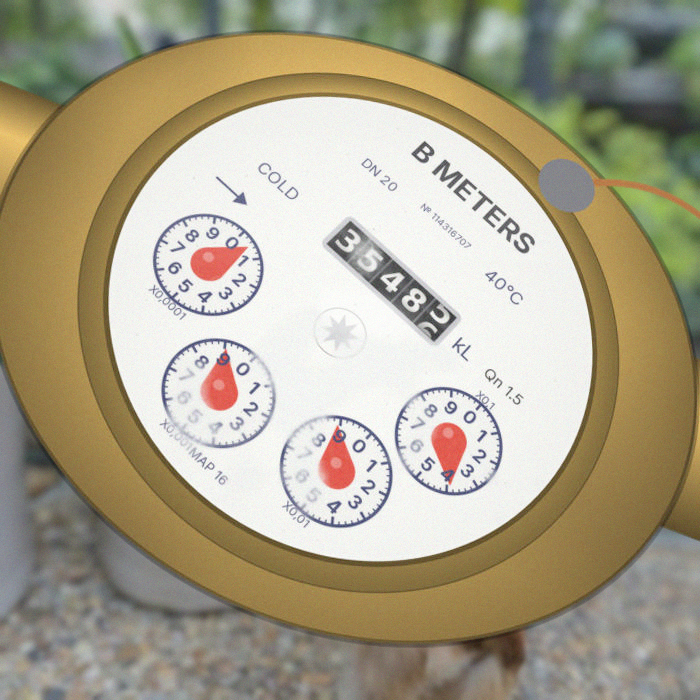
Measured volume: 35485.3890 kL
